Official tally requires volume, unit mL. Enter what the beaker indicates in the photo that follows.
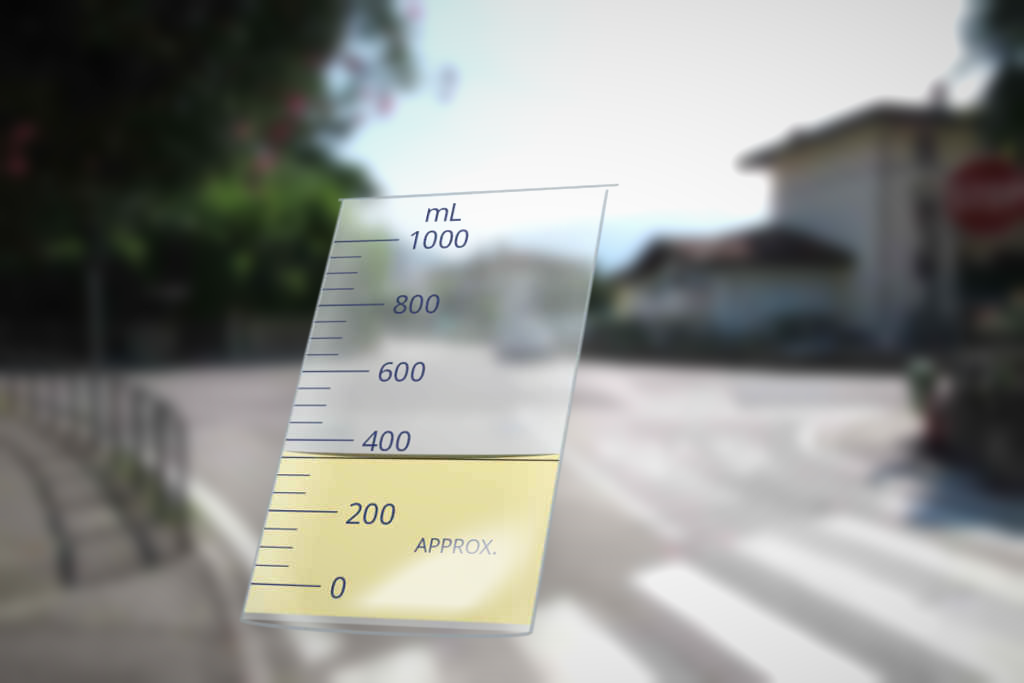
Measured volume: 350 mL
